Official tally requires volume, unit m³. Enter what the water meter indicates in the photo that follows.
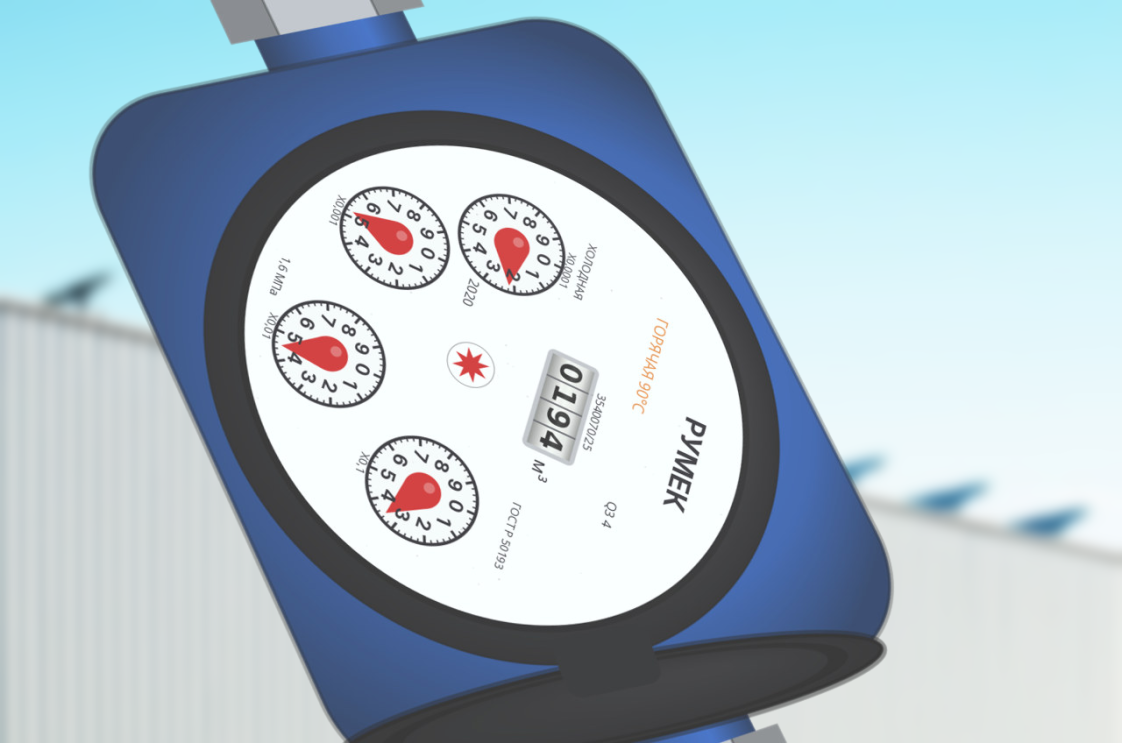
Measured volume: 194.3452 m³
